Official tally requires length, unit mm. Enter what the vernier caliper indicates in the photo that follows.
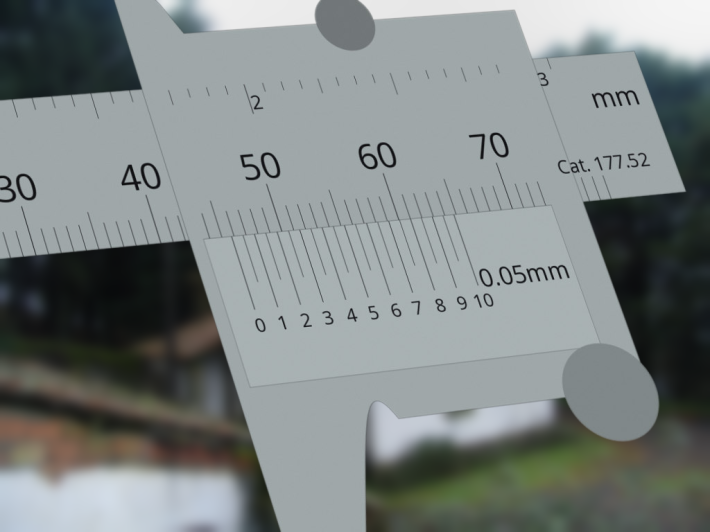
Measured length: 45.8 mm
